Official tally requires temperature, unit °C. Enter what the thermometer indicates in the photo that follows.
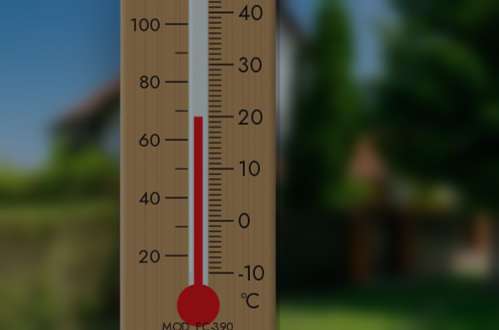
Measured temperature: 20 °C
